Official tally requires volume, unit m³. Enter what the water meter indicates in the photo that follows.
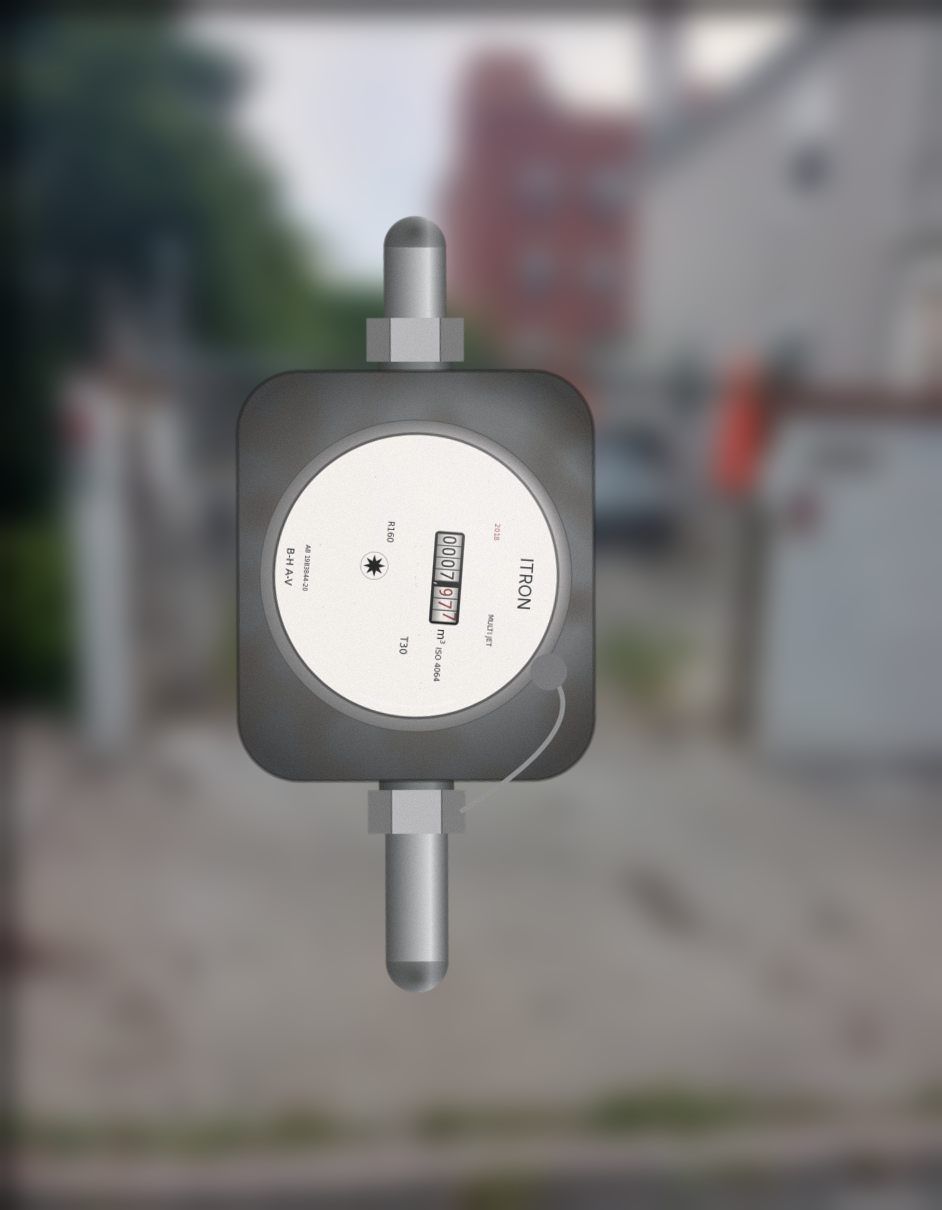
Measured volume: 7.977 m³
